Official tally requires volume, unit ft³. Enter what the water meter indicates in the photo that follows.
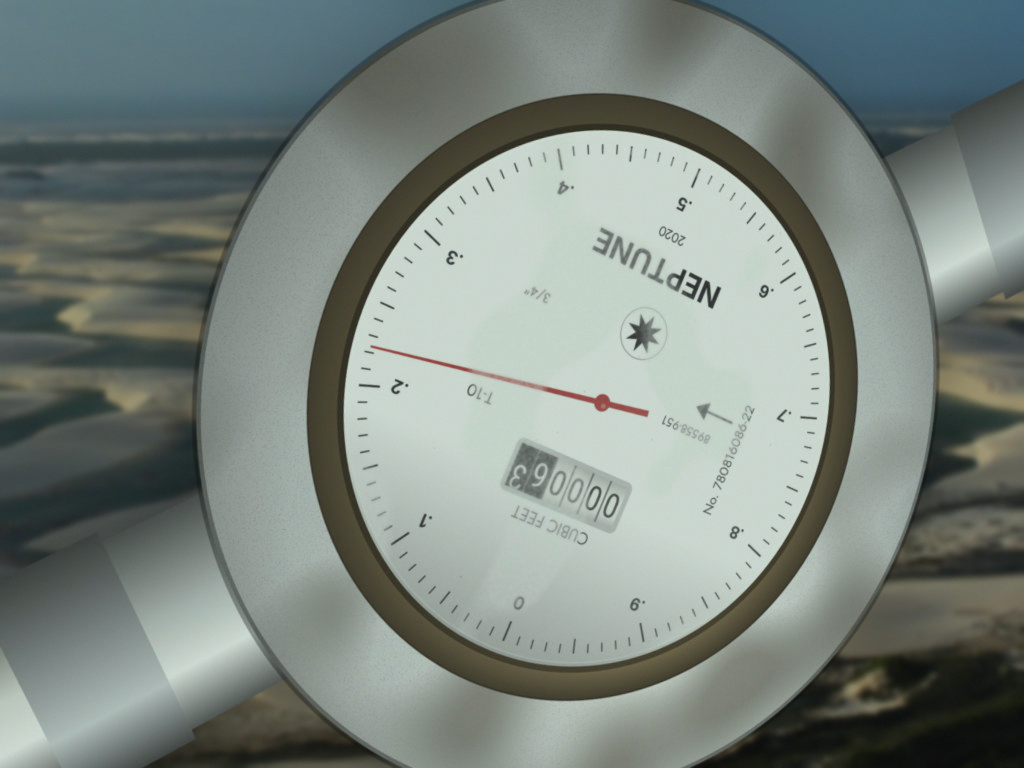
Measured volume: 63.22 ft³
